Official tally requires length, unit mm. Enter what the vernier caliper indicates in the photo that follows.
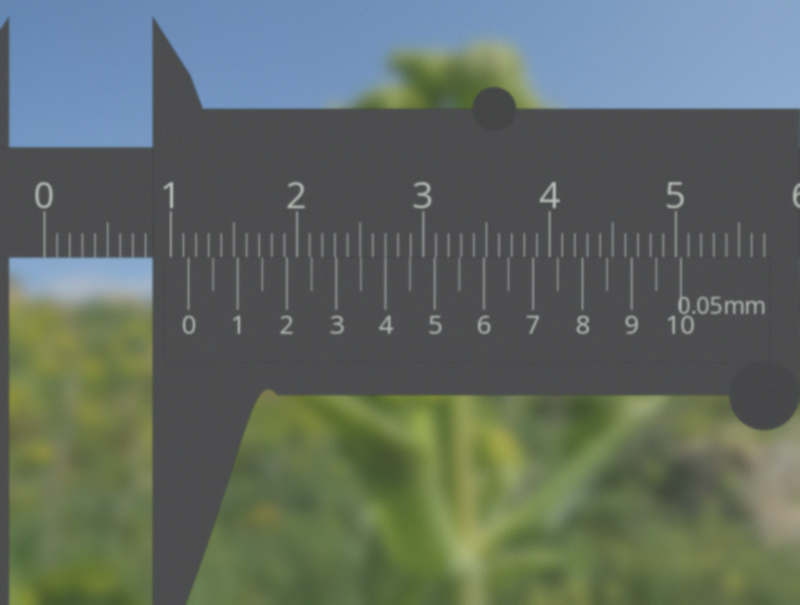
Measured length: 11.4 mm
